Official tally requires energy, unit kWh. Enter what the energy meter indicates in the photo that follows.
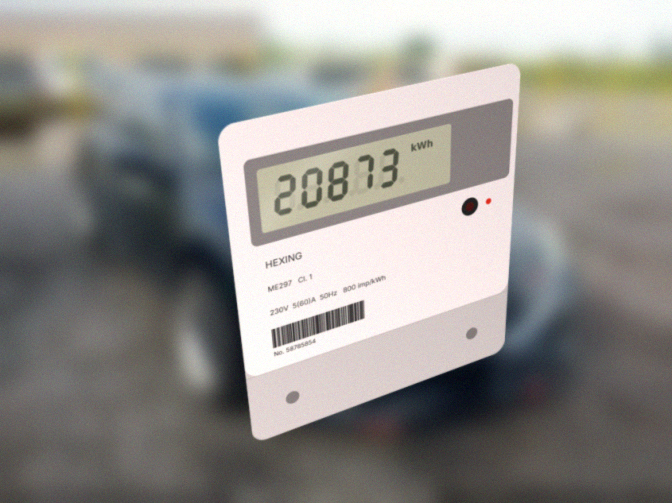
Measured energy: 20873 kWh
